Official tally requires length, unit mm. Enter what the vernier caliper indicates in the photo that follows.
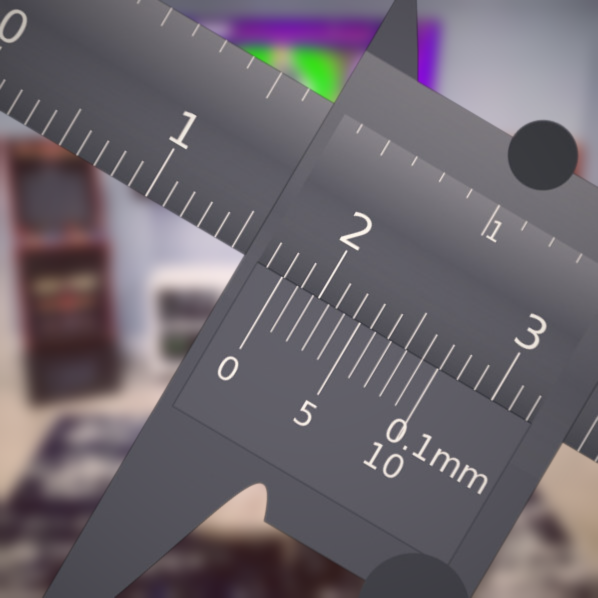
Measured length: 17.9 mm
